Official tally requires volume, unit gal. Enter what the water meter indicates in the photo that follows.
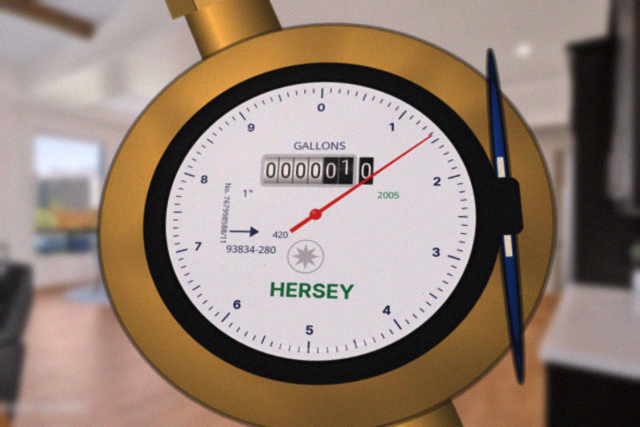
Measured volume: 11.4 gal
